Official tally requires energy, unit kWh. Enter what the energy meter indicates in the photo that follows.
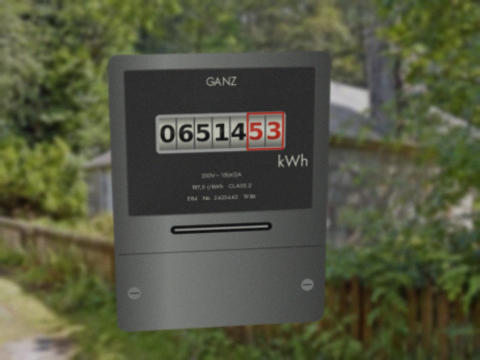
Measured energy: 6514.53 kWh
